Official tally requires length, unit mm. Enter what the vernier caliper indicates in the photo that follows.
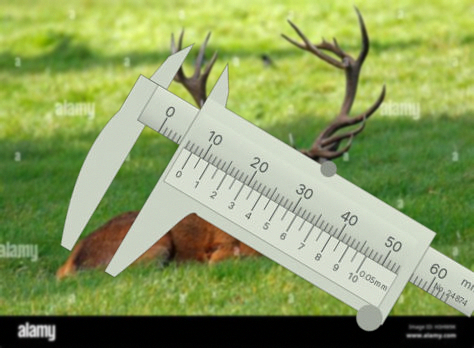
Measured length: 7.5 mm
